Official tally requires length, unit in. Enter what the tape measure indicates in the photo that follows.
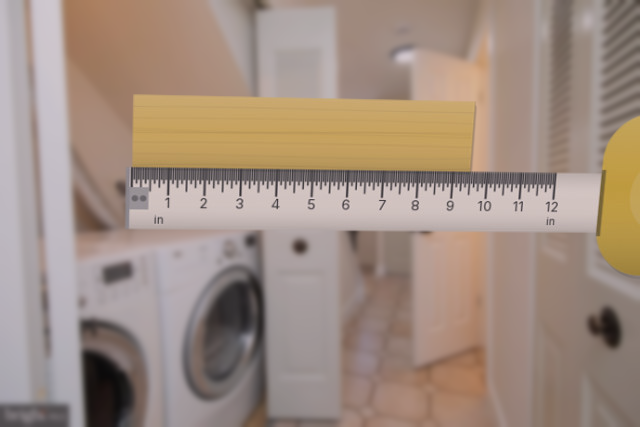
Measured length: 9.5 in
